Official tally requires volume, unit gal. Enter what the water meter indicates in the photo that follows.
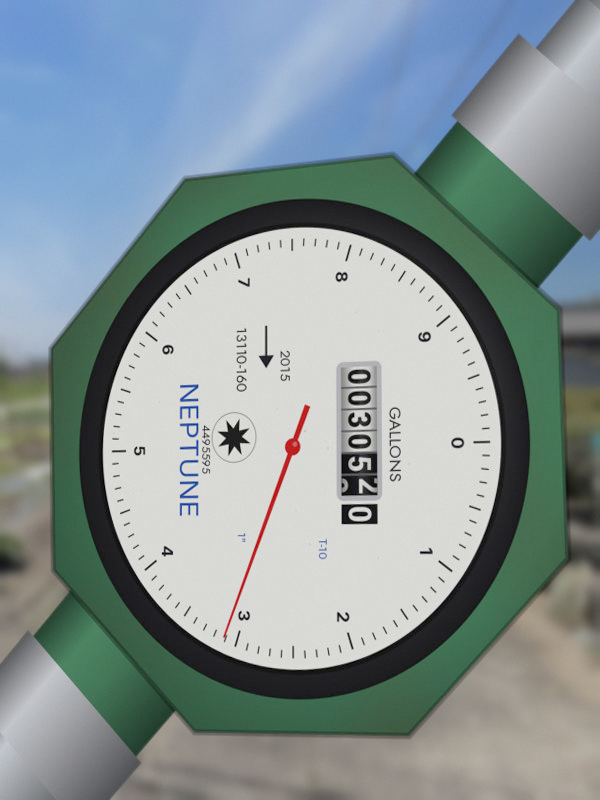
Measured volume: 30523.1 gal
